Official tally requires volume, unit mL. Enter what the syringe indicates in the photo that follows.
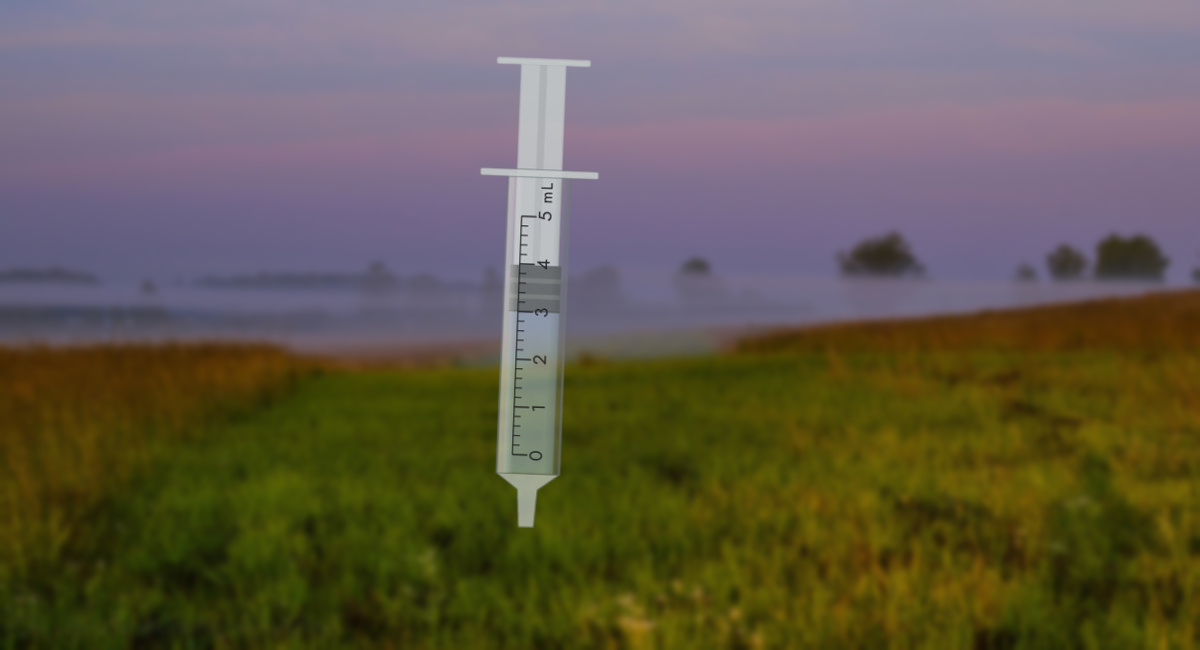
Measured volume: 3 mL
